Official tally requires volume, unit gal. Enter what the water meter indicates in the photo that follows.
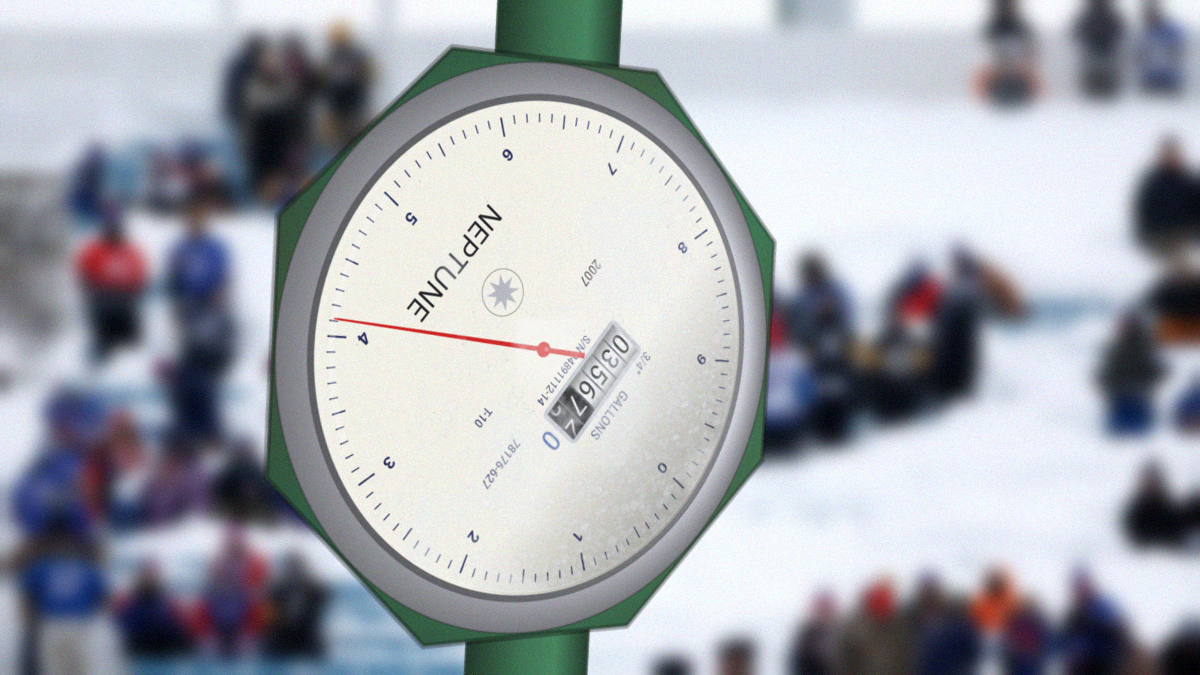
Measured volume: 356724.1 gal
